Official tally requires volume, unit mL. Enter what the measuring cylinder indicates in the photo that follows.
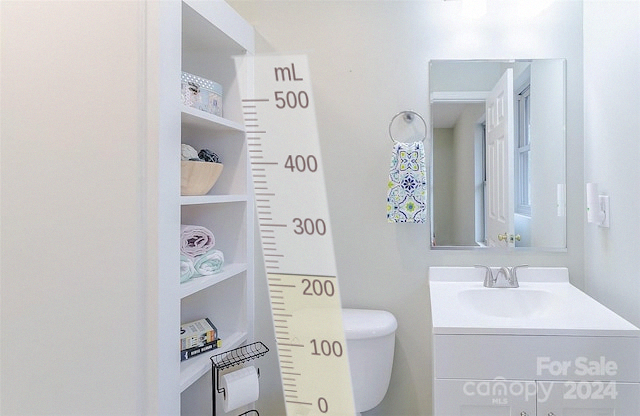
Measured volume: 220 mL
